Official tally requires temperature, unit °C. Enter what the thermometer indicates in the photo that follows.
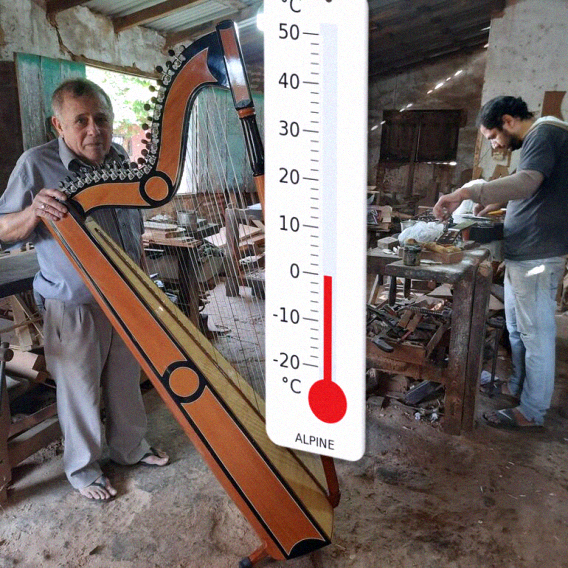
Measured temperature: 0 °C
